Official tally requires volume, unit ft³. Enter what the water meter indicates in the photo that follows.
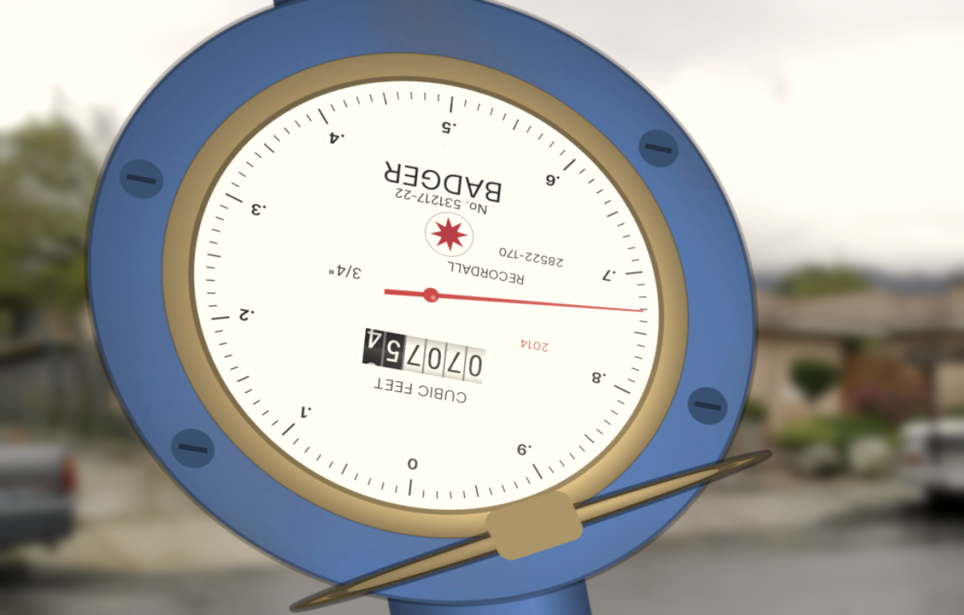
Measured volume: 70753.73 ft³
